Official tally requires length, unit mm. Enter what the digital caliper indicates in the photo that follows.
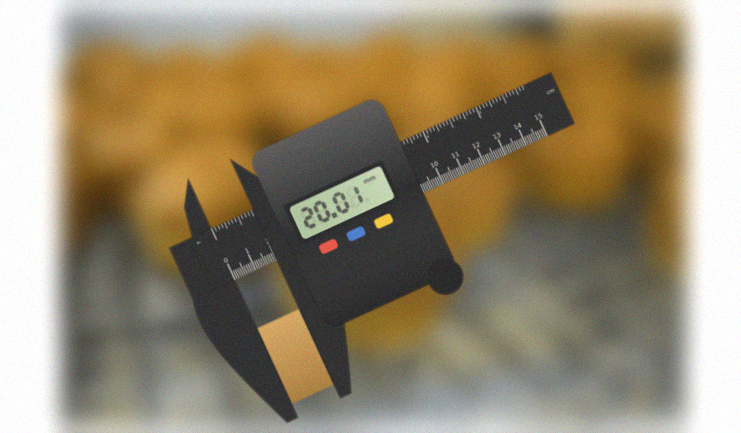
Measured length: 20.01 mm
